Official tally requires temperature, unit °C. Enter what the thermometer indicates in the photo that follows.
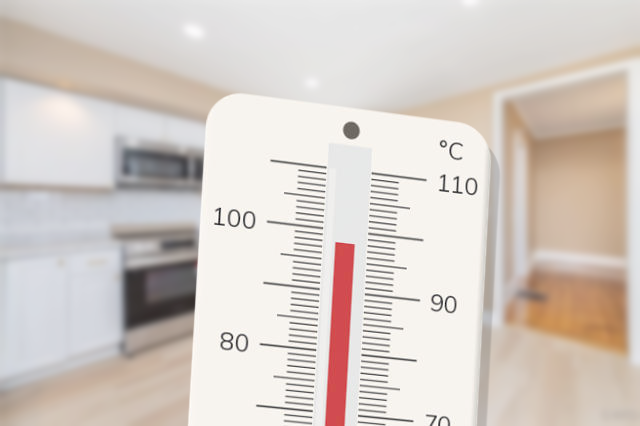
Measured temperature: 98 °C
